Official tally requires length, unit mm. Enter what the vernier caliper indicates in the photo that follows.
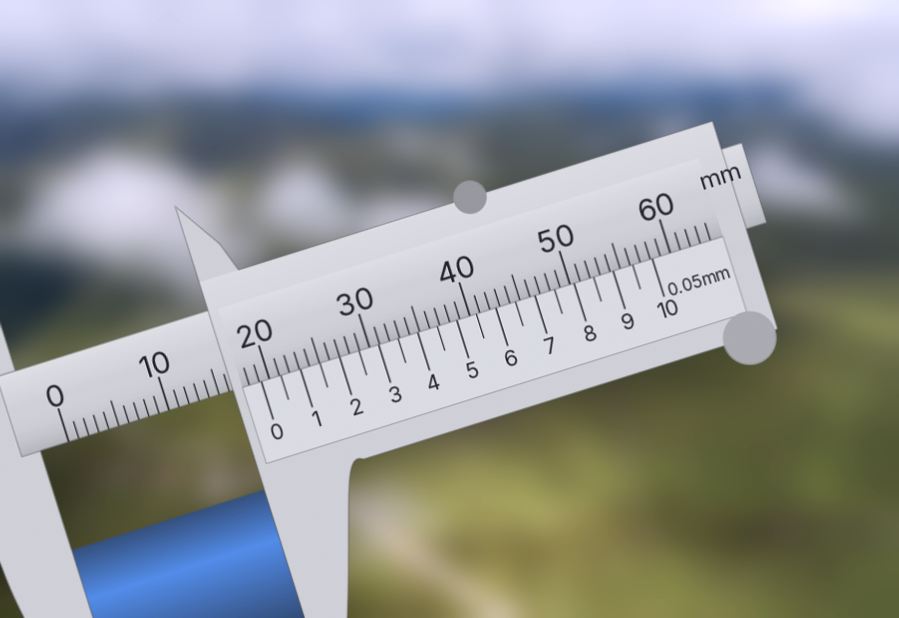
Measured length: 19.2 mm
